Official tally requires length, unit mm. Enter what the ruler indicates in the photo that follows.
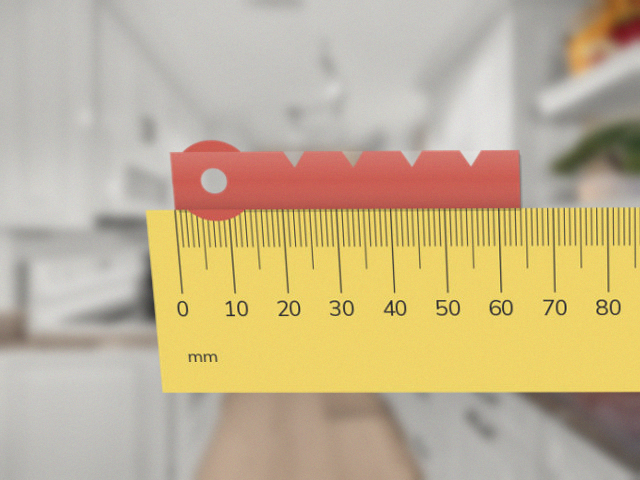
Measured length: 64 mm
